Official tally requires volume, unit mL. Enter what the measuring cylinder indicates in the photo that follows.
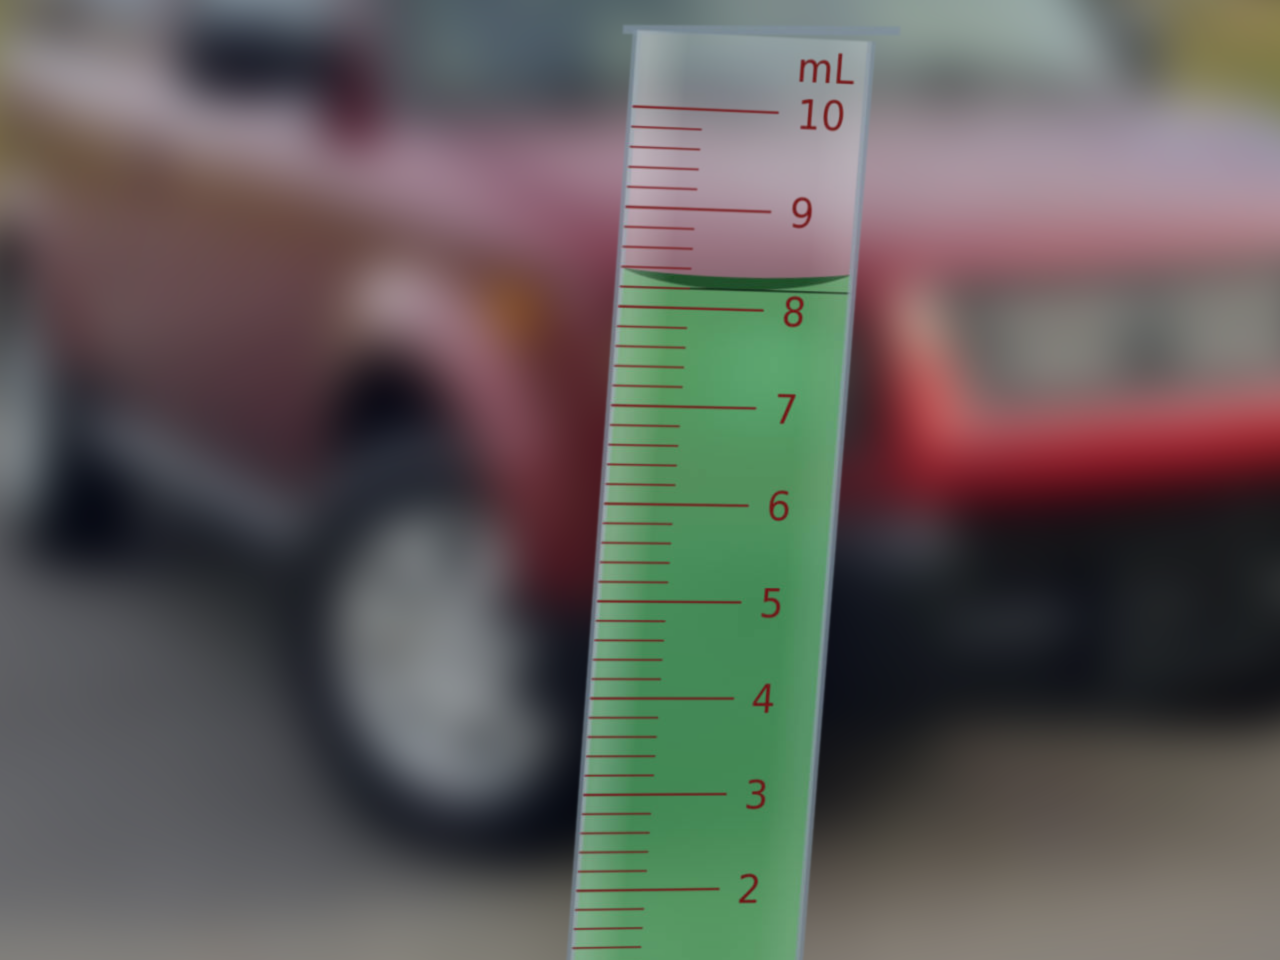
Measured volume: 8.2 mL
